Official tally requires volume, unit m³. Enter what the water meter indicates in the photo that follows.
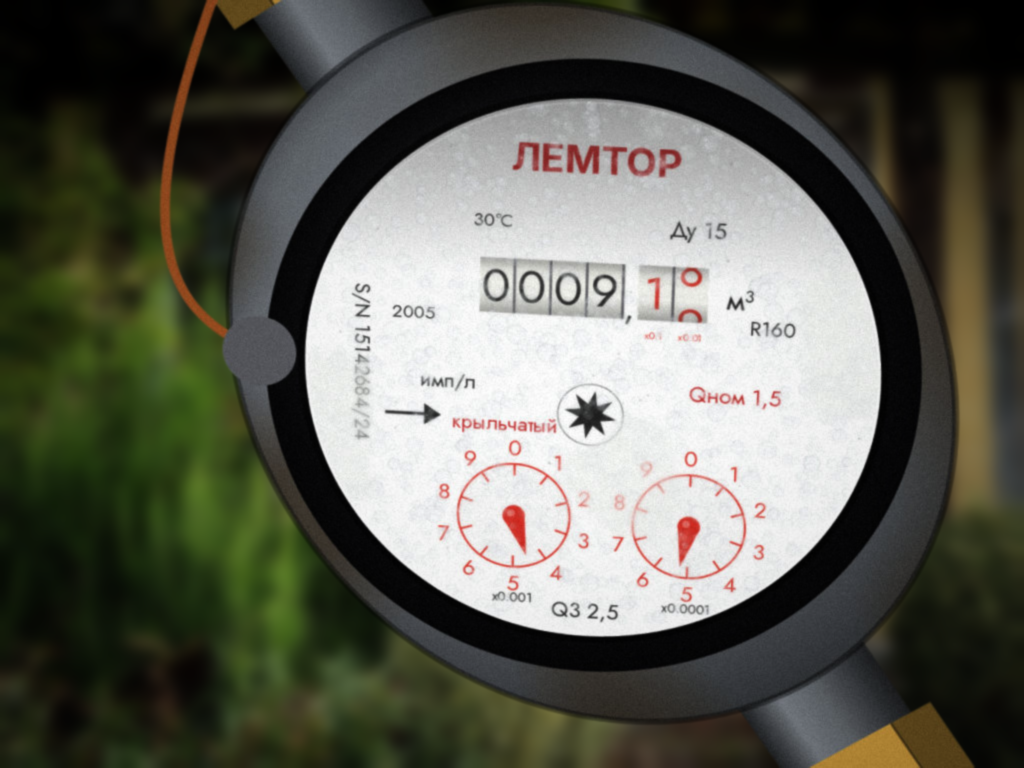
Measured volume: 9.1845 m³
